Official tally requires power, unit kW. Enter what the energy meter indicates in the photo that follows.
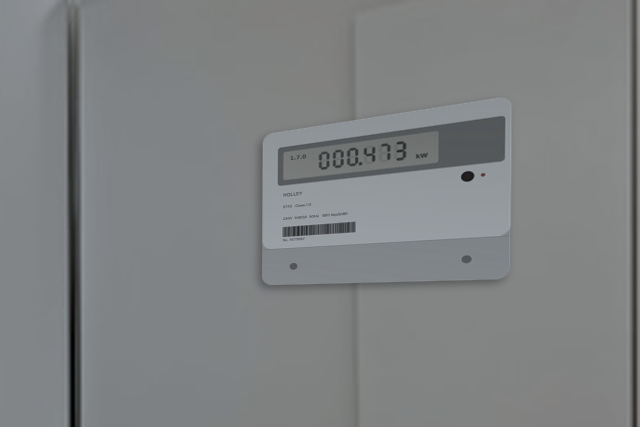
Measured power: 0.473 kW
